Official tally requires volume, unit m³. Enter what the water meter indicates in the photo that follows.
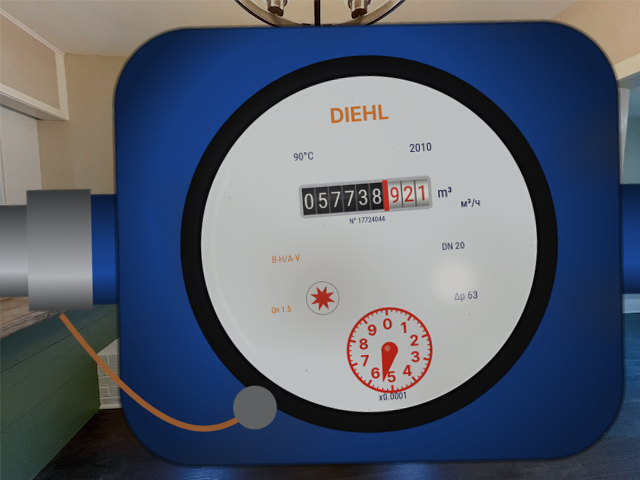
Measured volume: 57738.9215 m³
